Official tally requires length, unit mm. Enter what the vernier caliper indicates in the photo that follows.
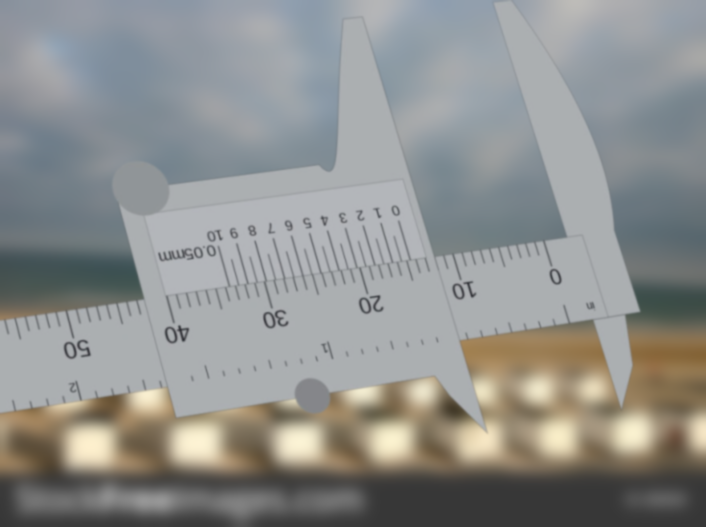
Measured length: 14.6 mm
